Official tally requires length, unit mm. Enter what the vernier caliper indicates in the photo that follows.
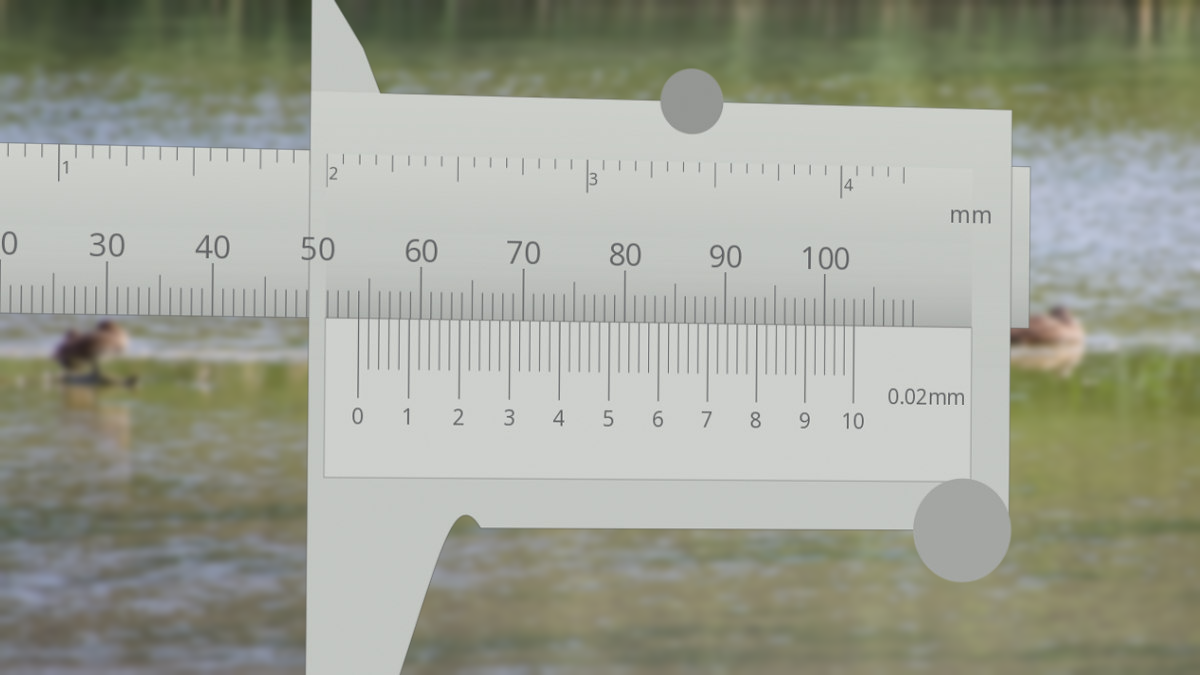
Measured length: 54.0 mm
